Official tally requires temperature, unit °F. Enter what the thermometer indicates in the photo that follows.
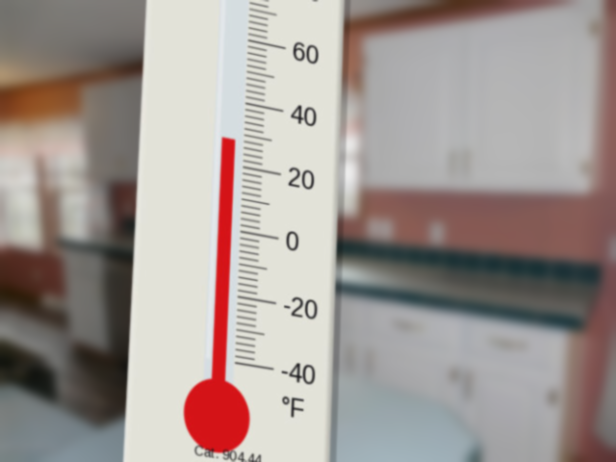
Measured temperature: 28 °F
